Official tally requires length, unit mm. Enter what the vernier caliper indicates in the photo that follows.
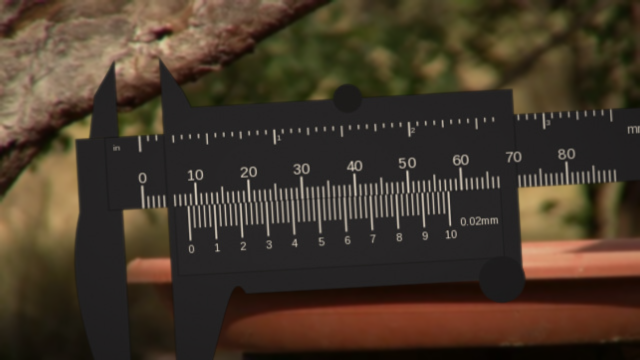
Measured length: 8.5 mm
